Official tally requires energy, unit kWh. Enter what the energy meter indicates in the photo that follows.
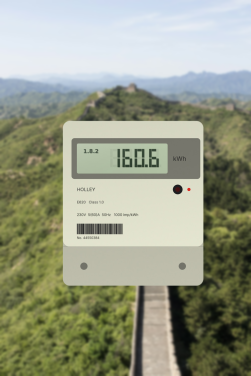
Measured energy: 160.6 kWh
